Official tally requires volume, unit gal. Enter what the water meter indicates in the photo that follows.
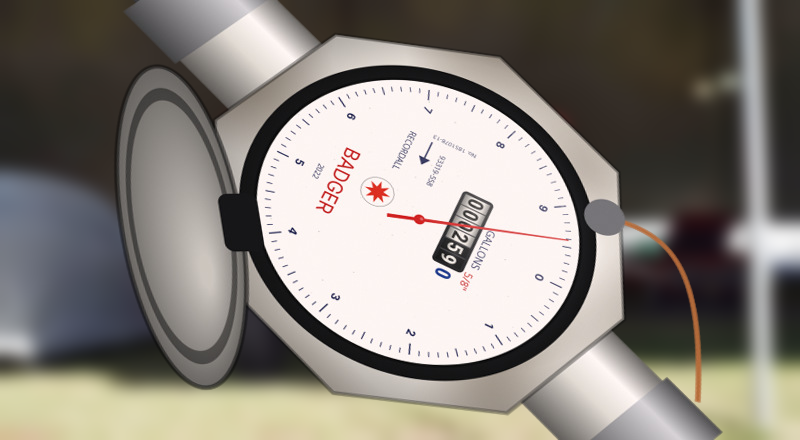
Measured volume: 2589.4 gal
